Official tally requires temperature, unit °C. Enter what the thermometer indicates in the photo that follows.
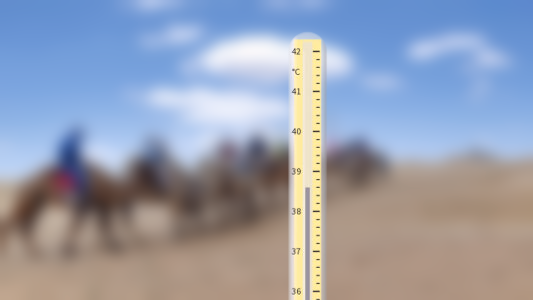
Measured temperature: 38.6 °C
